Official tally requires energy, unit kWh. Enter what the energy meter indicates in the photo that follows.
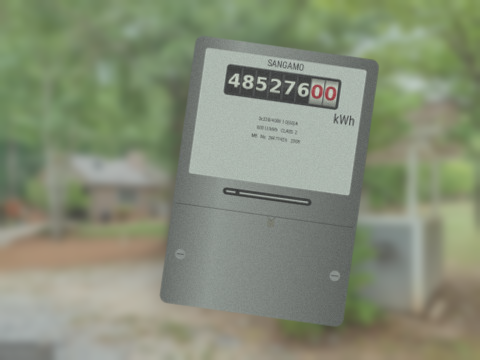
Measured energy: 485276.00 kWh
